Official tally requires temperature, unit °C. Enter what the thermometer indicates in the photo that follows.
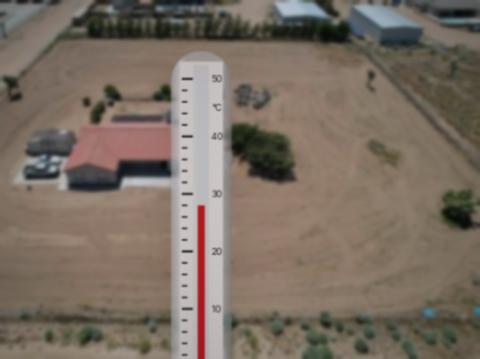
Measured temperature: 28 °C
